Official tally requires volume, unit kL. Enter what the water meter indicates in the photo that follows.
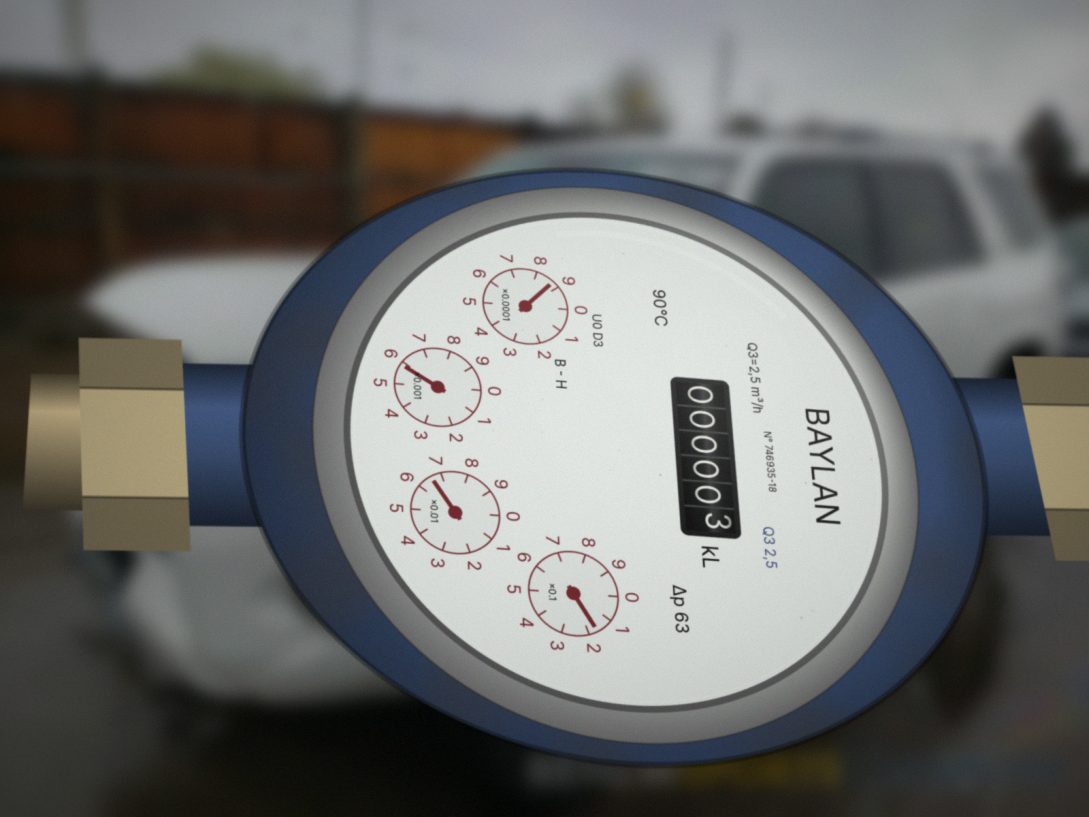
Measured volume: 3.1658 kL
